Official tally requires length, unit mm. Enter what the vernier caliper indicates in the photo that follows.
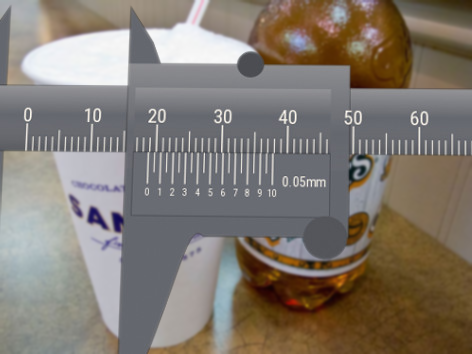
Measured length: 18.8 mm
